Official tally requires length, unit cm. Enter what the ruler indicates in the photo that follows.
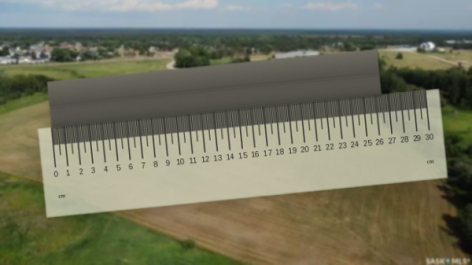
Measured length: 26.5 cm
